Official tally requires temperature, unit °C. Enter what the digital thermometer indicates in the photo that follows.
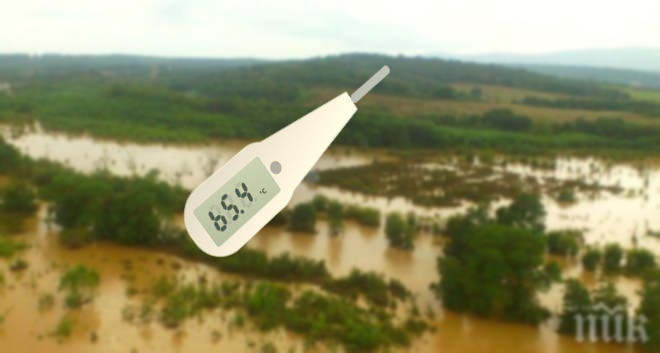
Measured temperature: 65.4 °C
